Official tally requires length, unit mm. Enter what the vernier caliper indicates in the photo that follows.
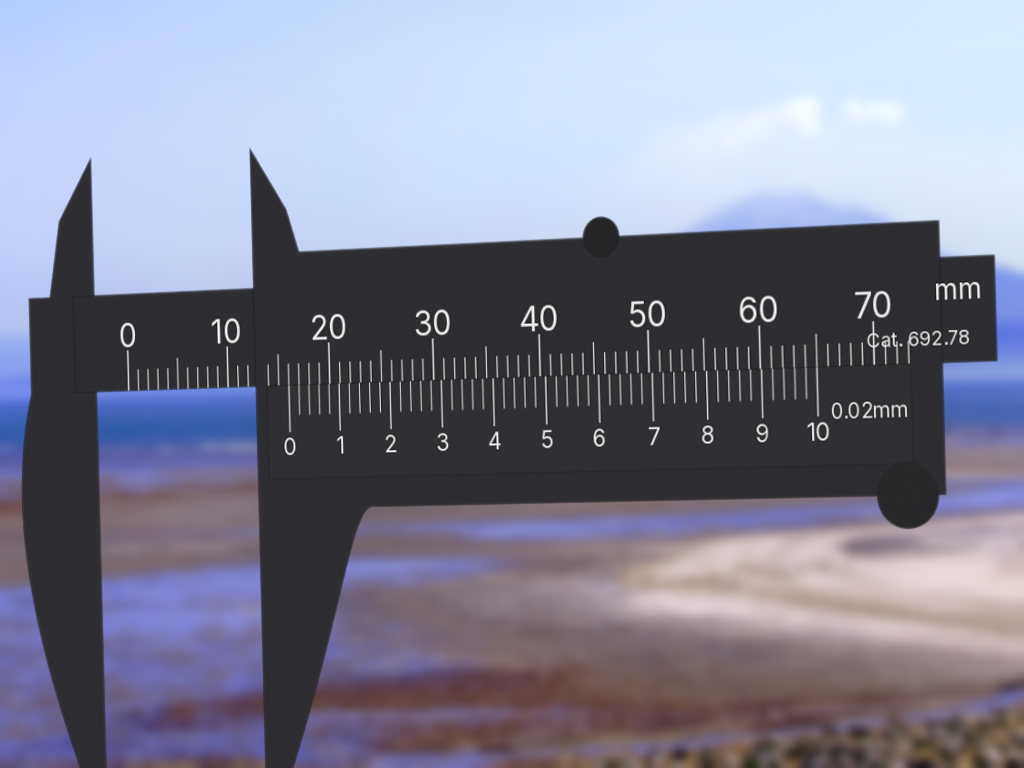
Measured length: 16.0 mm
